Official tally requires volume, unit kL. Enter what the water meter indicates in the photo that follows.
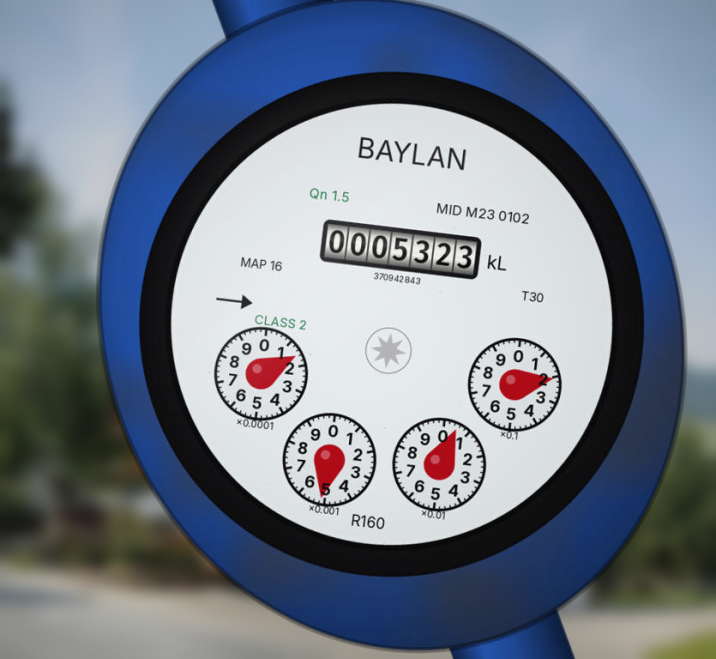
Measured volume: 5323.2051 kL
